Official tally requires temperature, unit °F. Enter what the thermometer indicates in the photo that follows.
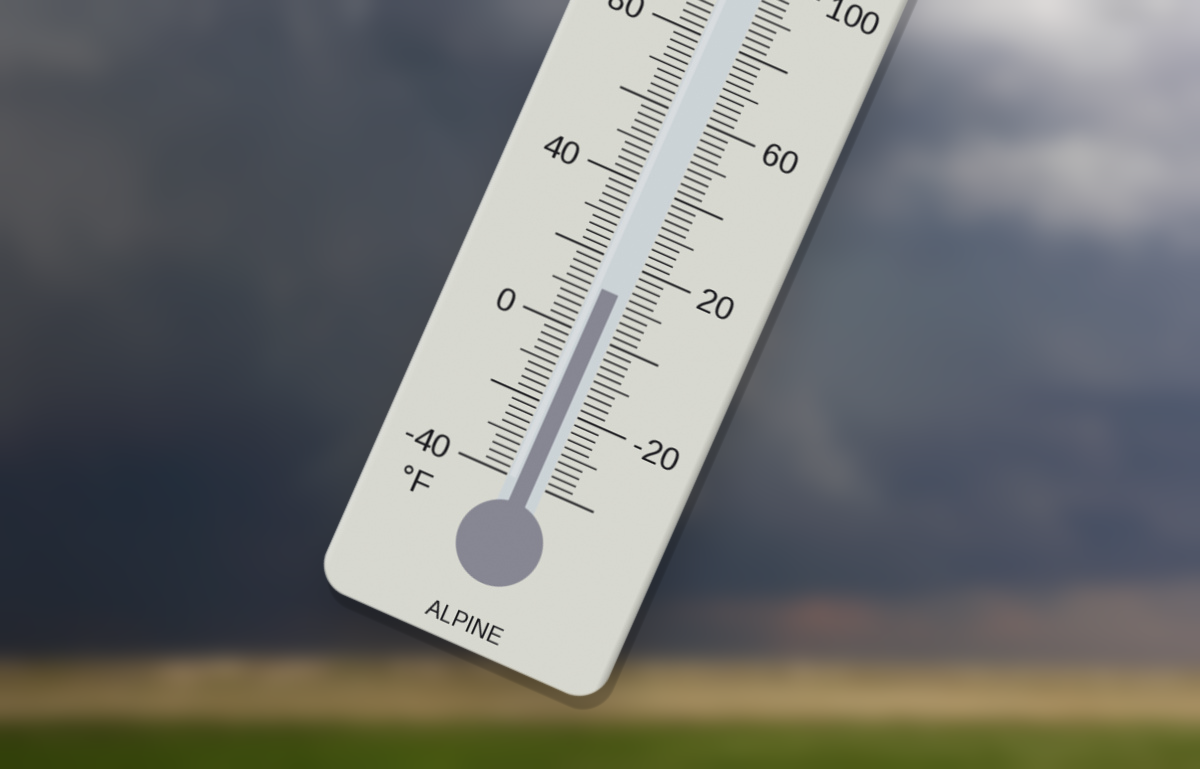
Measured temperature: 12 °F
